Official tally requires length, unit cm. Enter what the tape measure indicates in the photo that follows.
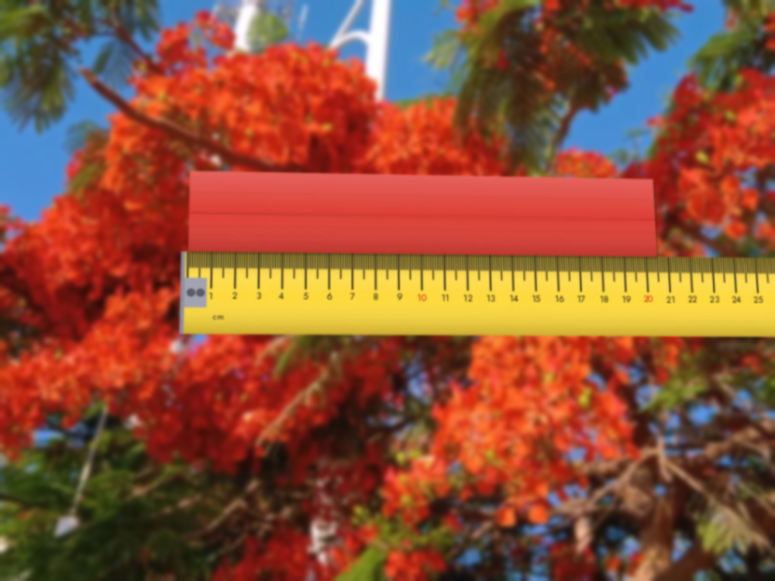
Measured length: 20.5 cm
